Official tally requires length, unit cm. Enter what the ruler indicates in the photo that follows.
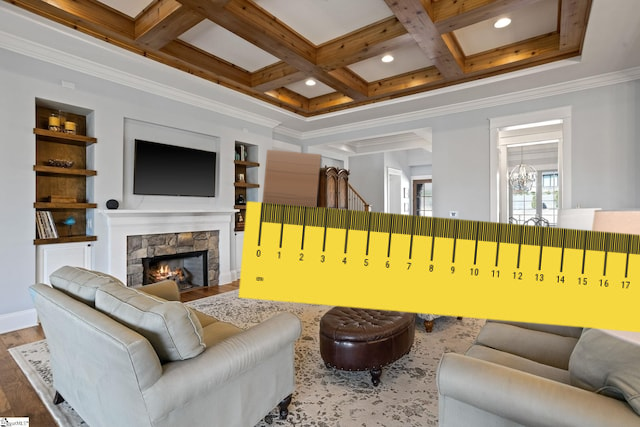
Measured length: 2.5 cm
